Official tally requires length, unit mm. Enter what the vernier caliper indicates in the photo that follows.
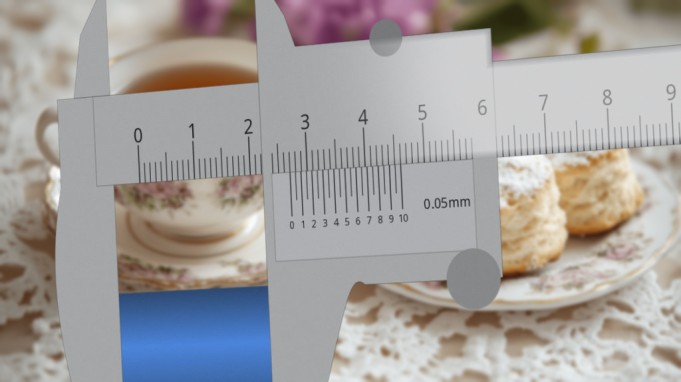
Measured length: 27.0 mm
